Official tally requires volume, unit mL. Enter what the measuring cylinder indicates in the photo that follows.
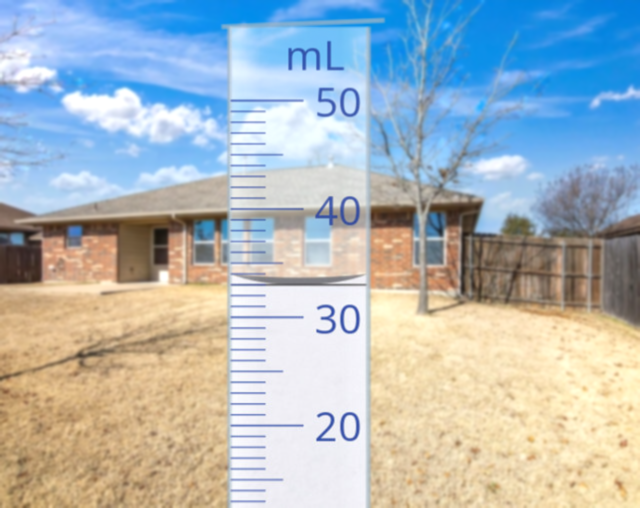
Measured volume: 33 mL
